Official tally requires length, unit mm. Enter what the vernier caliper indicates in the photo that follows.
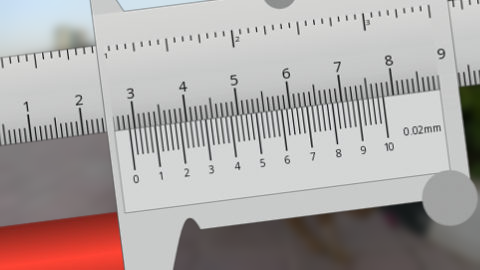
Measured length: 29.0 mm
